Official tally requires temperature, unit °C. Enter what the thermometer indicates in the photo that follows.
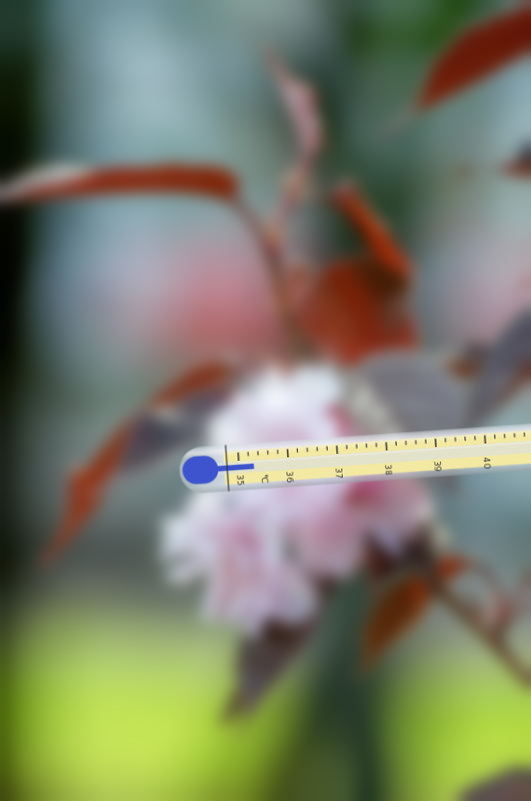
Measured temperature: 35.3 °C
